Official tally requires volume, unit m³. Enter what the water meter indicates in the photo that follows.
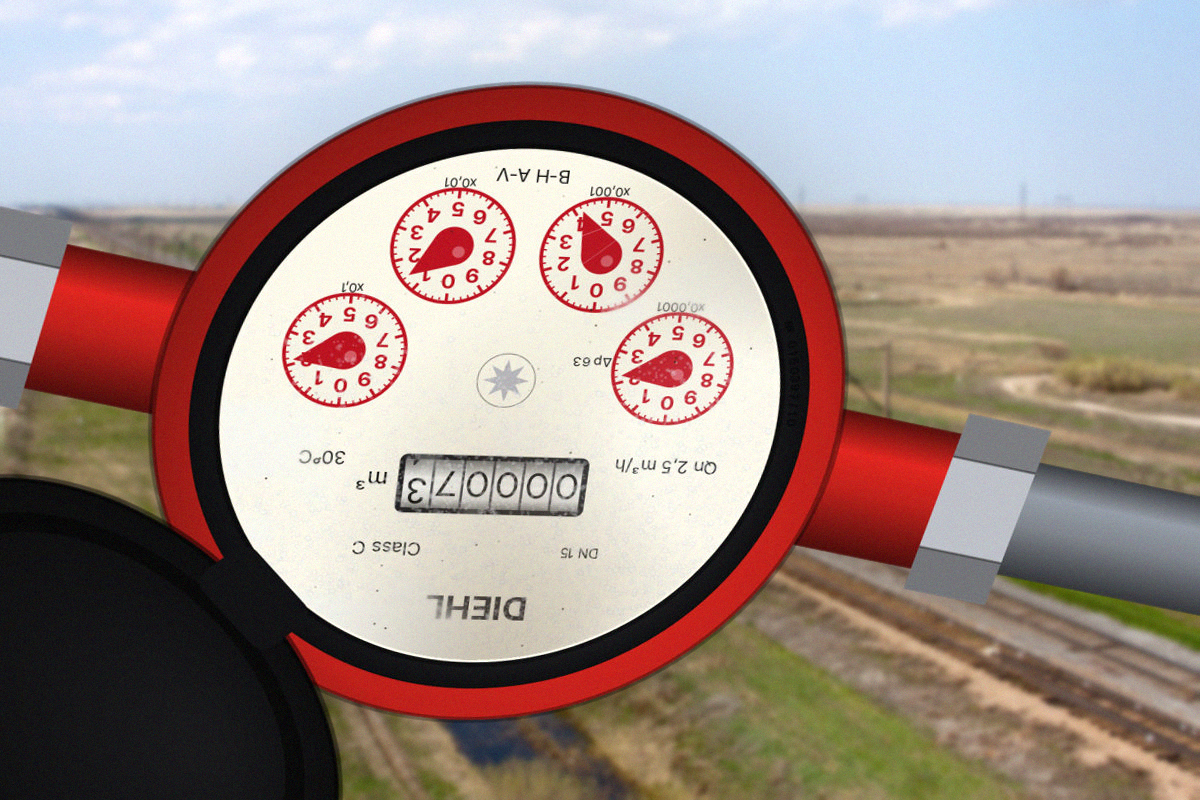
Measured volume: 73.2142 m³
